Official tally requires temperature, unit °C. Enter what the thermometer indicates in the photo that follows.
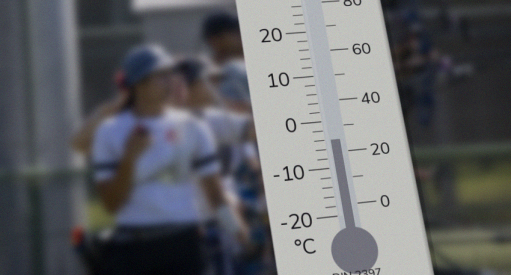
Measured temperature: -4 °C
